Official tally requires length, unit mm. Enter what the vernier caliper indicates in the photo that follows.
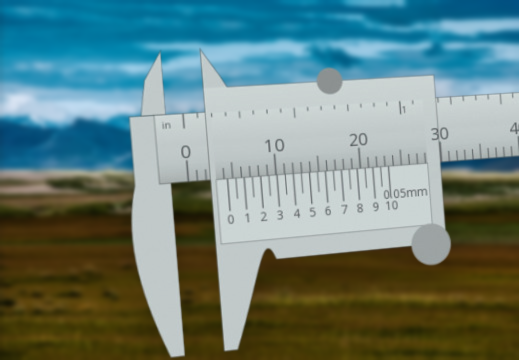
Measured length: 4.4 mm
